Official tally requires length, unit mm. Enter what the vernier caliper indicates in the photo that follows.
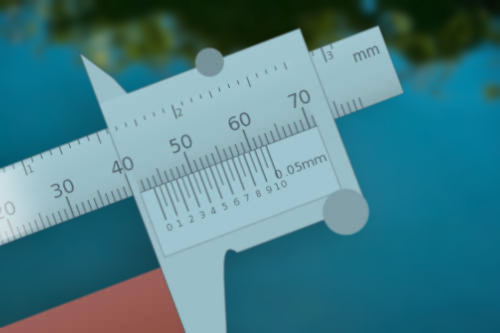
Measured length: 43.5 mm
